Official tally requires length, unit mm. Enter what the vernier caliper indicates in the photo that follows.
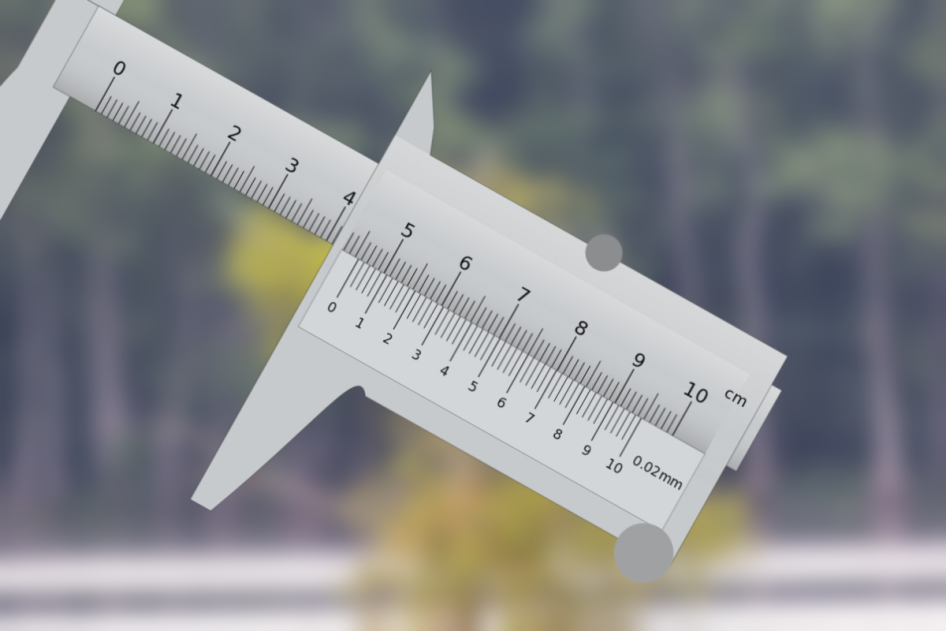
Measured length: 45.6 mm
